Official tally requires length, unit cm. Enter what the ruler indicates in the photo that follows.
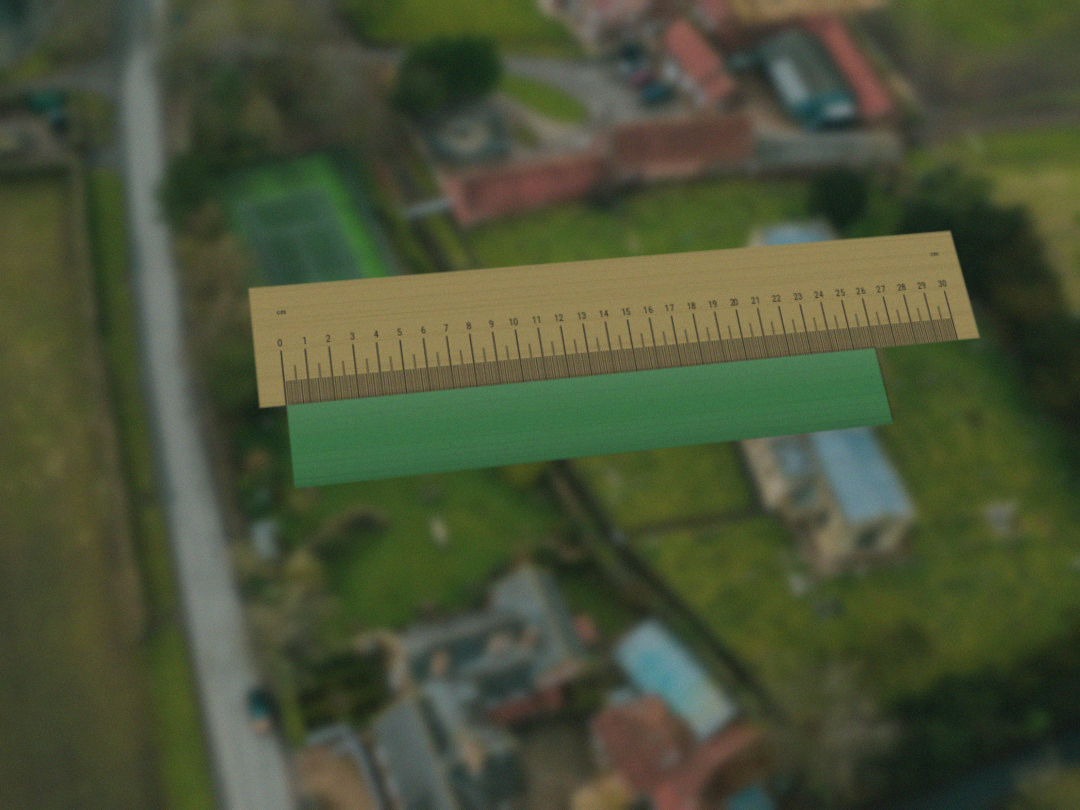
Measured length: 26 cm
